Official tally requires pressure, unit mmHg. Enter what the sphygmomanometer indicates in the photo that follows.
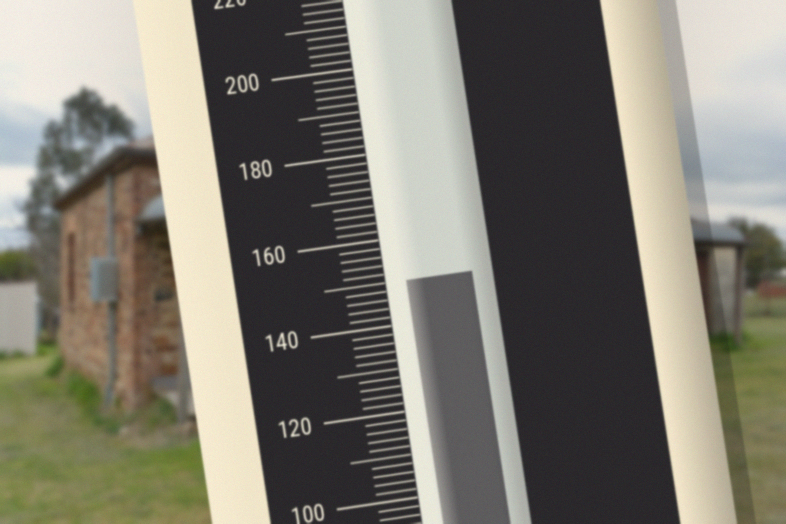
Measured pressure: 150 mmHg
